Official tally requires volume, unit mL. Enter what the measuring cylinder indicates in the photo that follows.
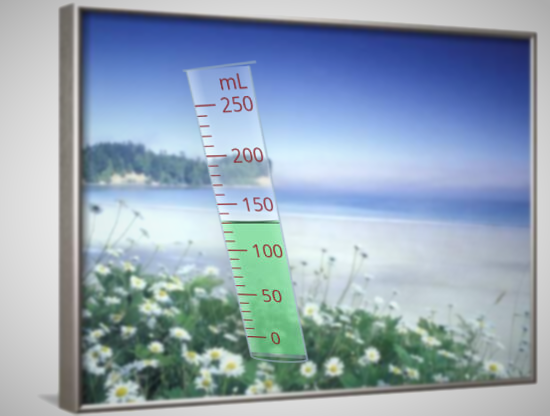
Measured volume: 130 mL
